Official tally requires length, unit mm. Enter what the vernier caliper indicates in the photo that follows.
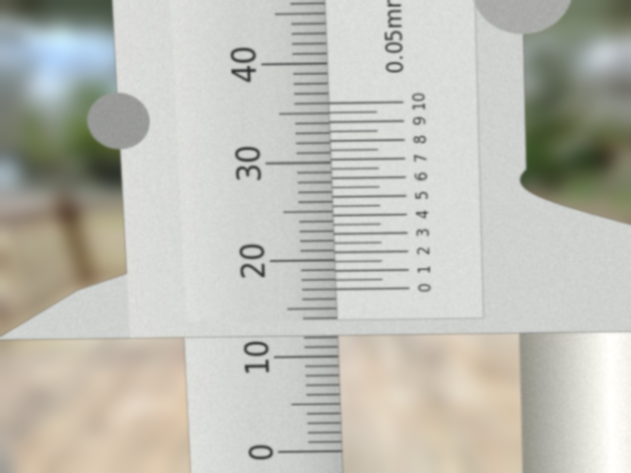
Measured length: 17.0 mm
